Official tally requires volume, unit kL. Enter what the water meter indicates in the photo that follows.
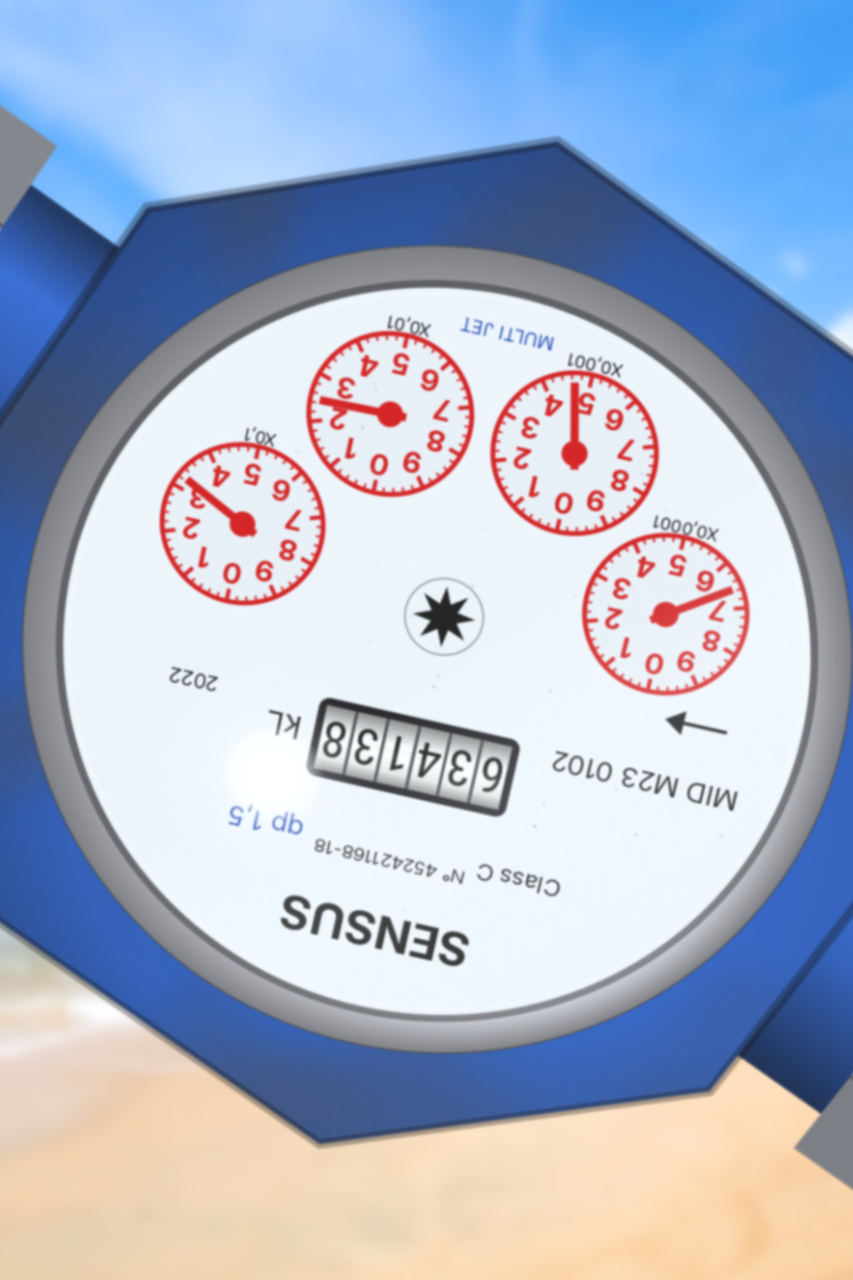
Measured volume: 634138.3246 kL
